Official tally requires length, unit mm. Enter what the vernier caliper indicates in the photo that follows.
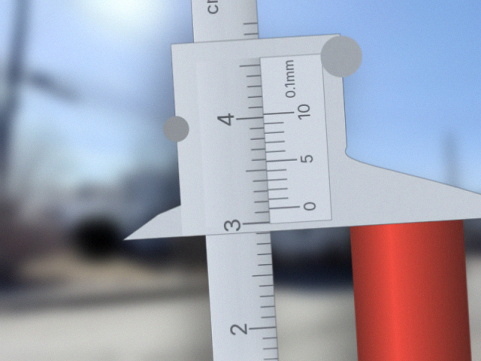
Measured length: 31.3 mm
